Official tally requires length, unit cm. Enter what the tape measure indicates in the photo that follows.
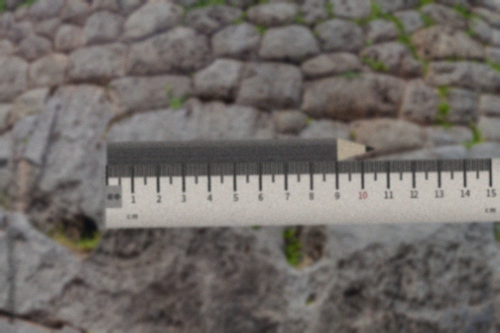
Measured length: 10.5 cm
